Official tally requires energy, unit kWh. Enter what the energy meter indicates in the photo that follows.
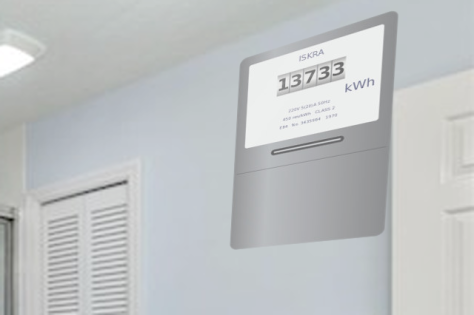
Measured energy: 13733 kWh
